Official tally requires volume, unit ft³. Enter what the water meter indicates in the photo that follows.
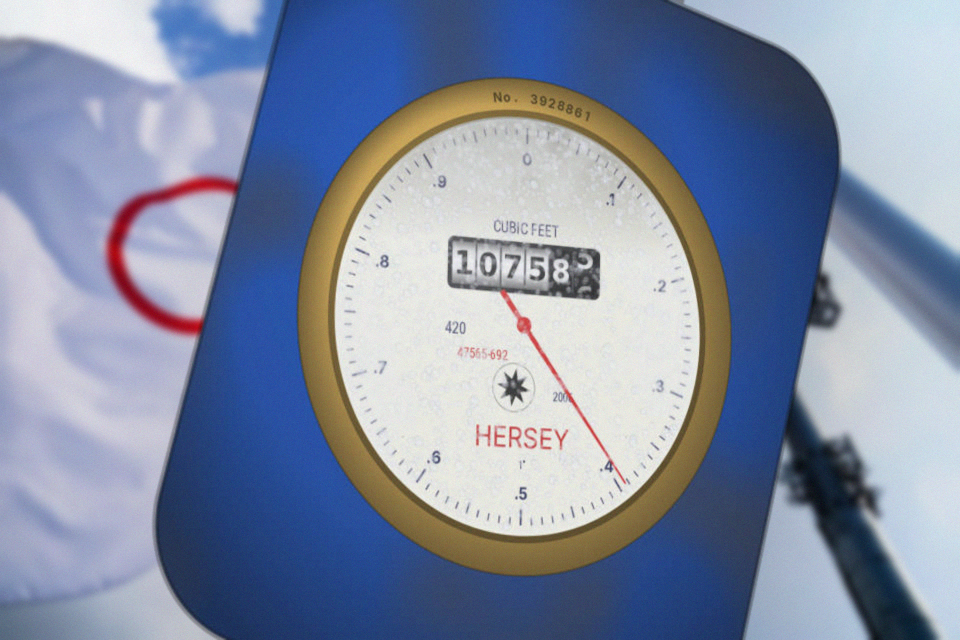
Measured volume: 107585.39 ft³
